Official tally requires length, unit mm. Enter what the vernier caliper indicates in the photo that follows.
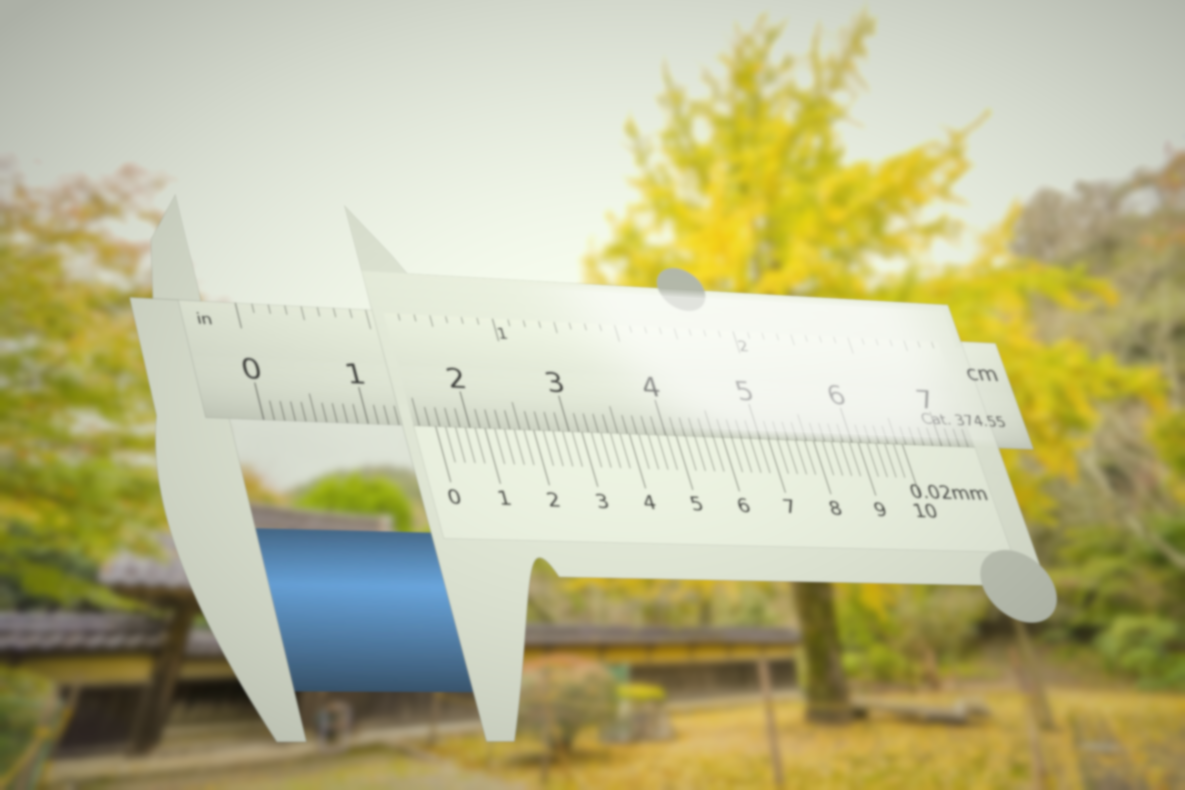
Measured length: 16.6 mm
